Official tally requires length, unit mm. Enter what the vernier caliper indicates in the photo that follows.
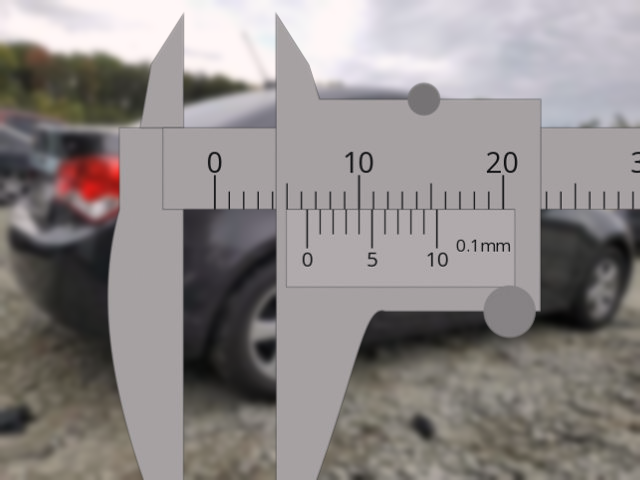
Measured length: 6.4 mm
